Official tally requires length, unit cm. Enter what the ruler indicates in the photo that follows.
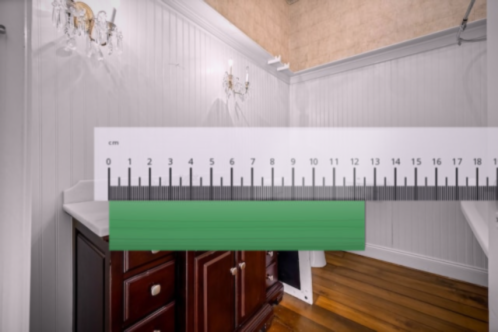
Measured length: 12.5 cm
